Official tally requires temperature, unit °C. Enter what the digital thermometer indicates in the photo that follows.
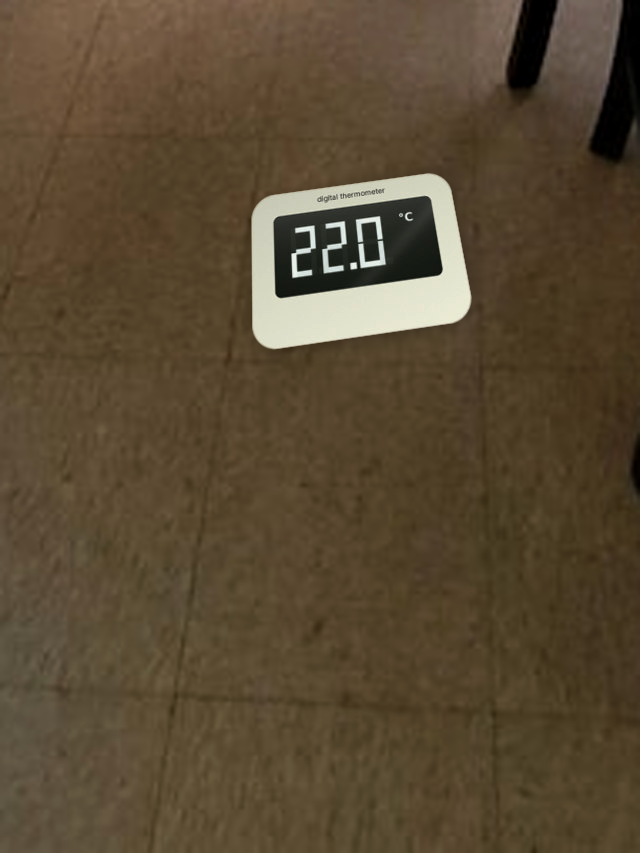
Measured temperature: 22.0 °C
